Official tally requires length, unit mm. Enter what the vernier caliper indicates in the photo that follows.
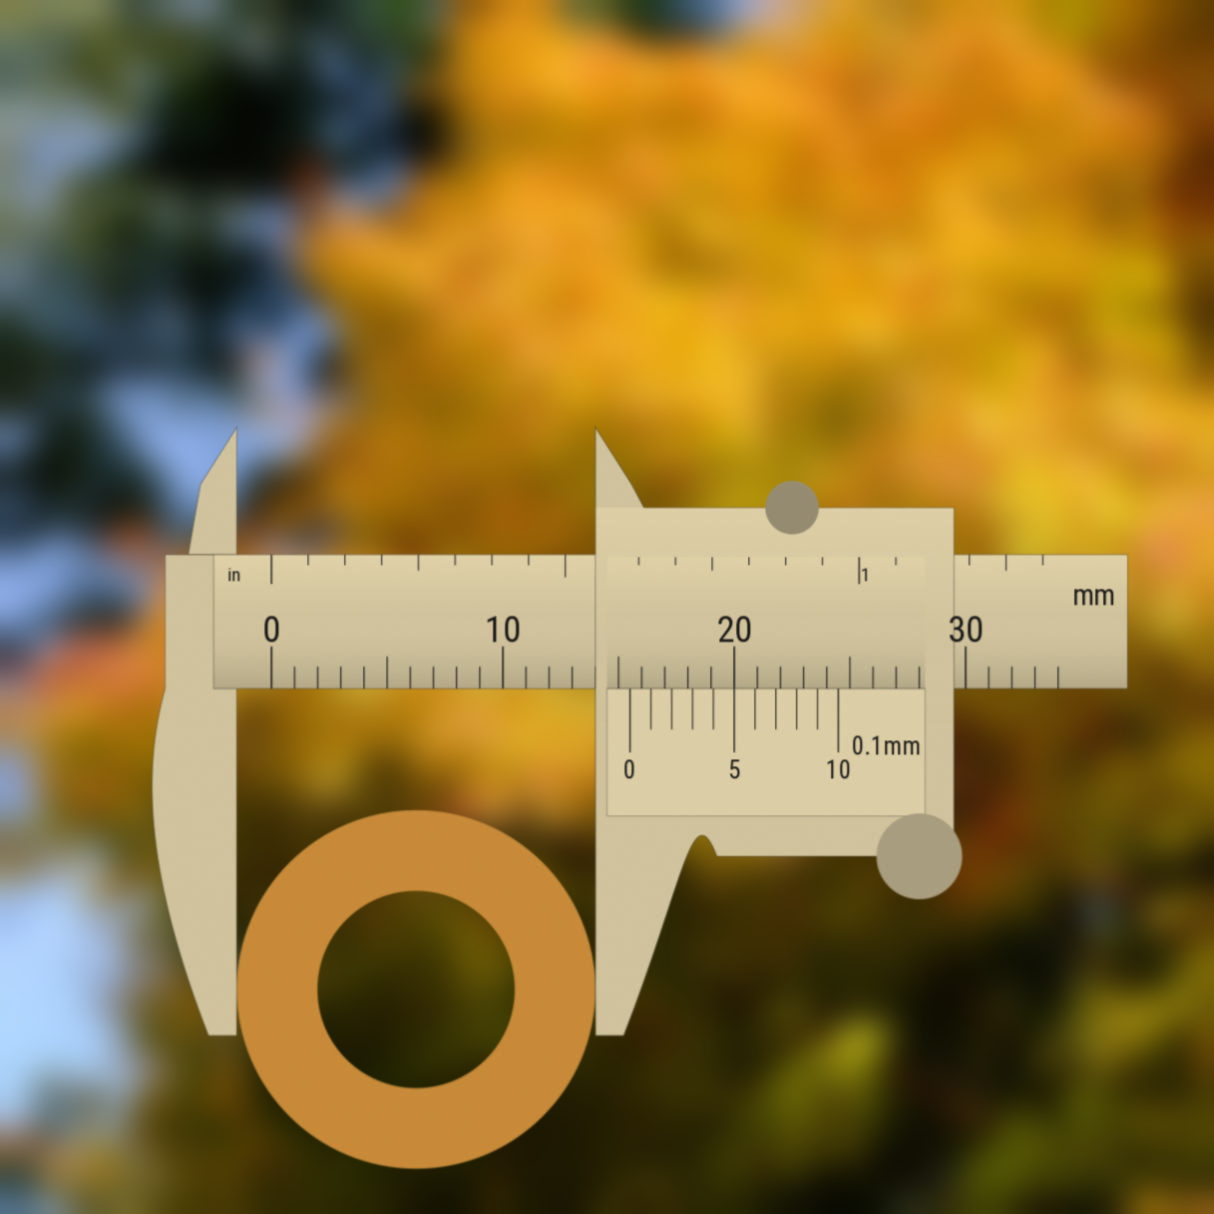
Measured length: 15.5 mm
